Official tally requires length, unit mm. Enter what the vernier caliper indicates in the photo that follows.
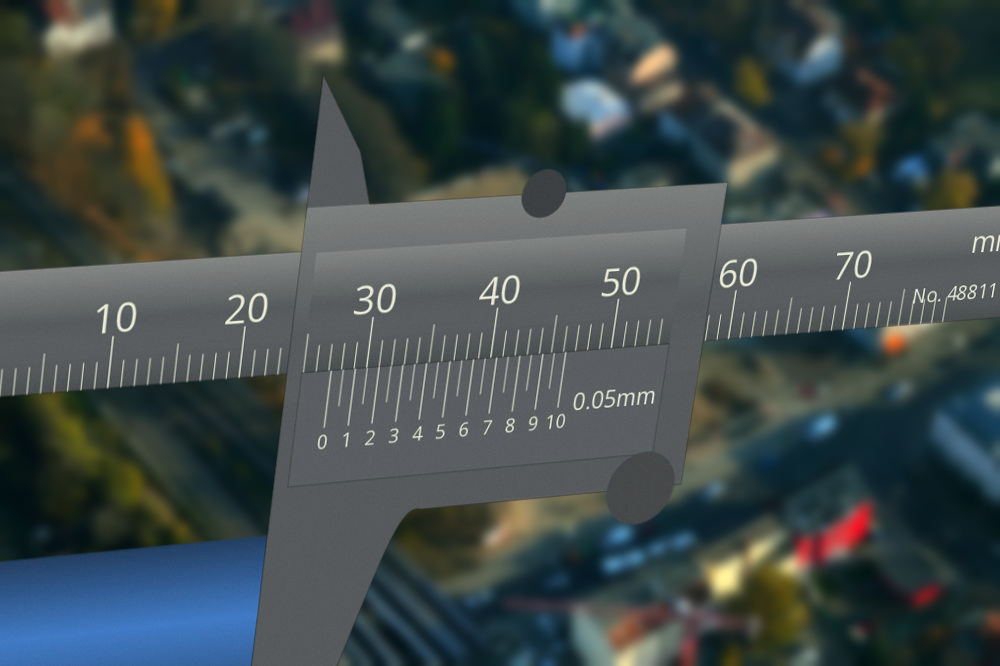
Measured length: 27.2 mm
